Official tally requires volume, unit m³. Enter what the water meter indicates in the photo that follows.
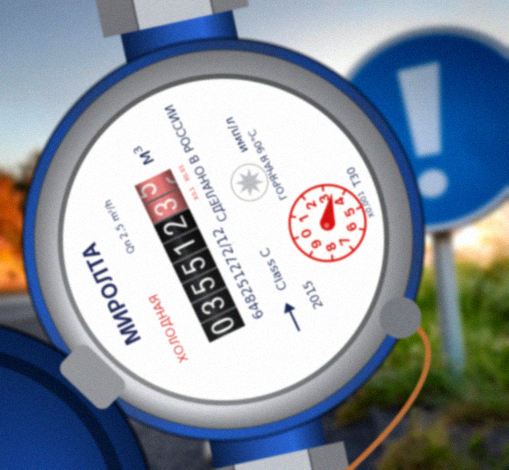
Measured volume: 35512.353 m³
